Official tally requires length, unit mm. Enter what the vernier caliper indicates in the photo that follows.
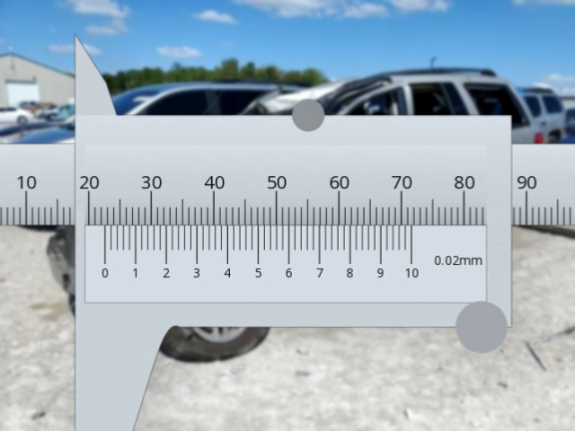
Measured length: 22.6 mm
